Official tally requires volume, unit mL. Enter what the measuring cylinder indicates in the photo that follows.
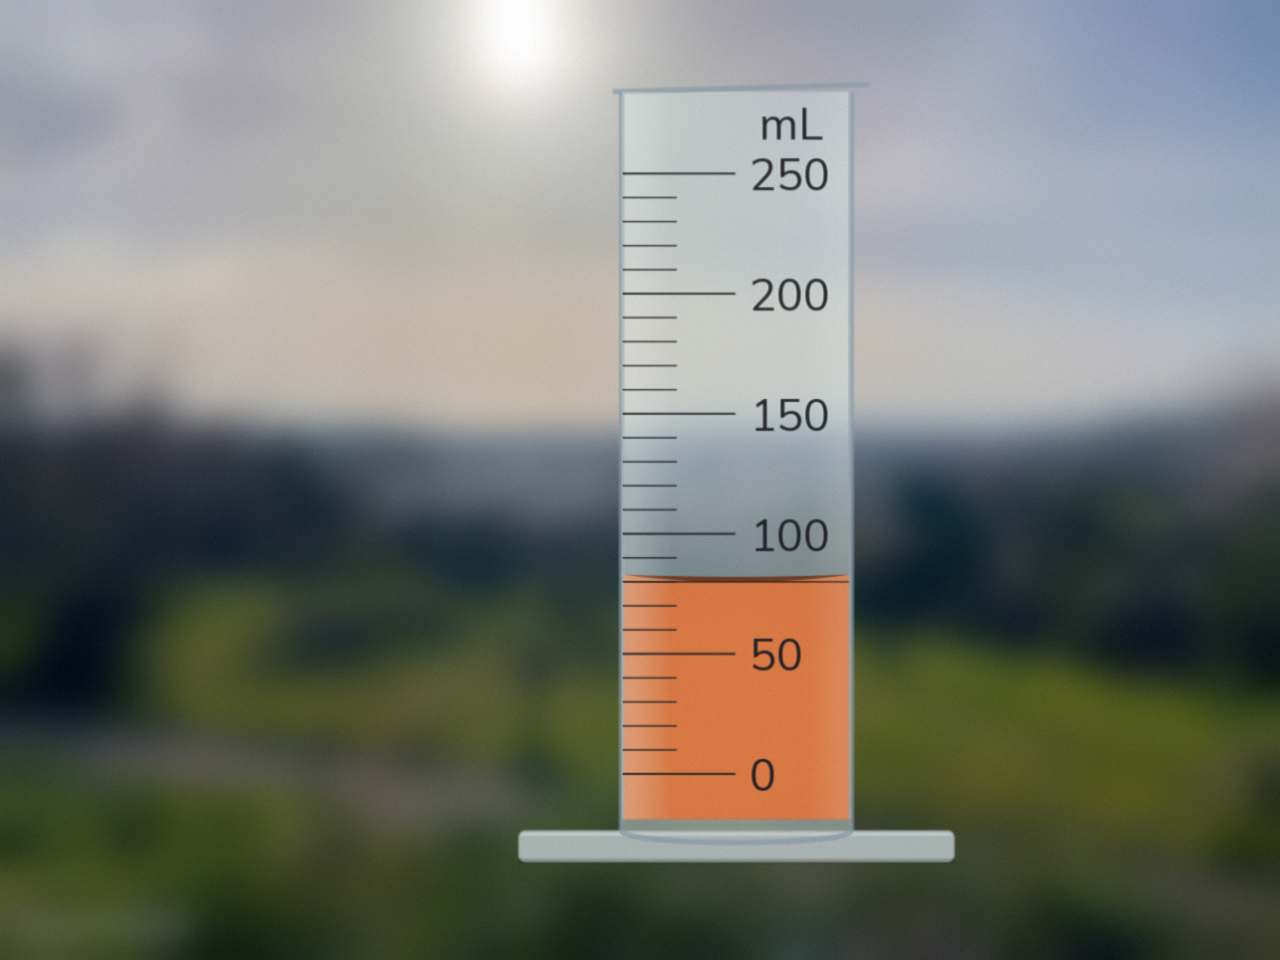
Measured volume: 80 mL
